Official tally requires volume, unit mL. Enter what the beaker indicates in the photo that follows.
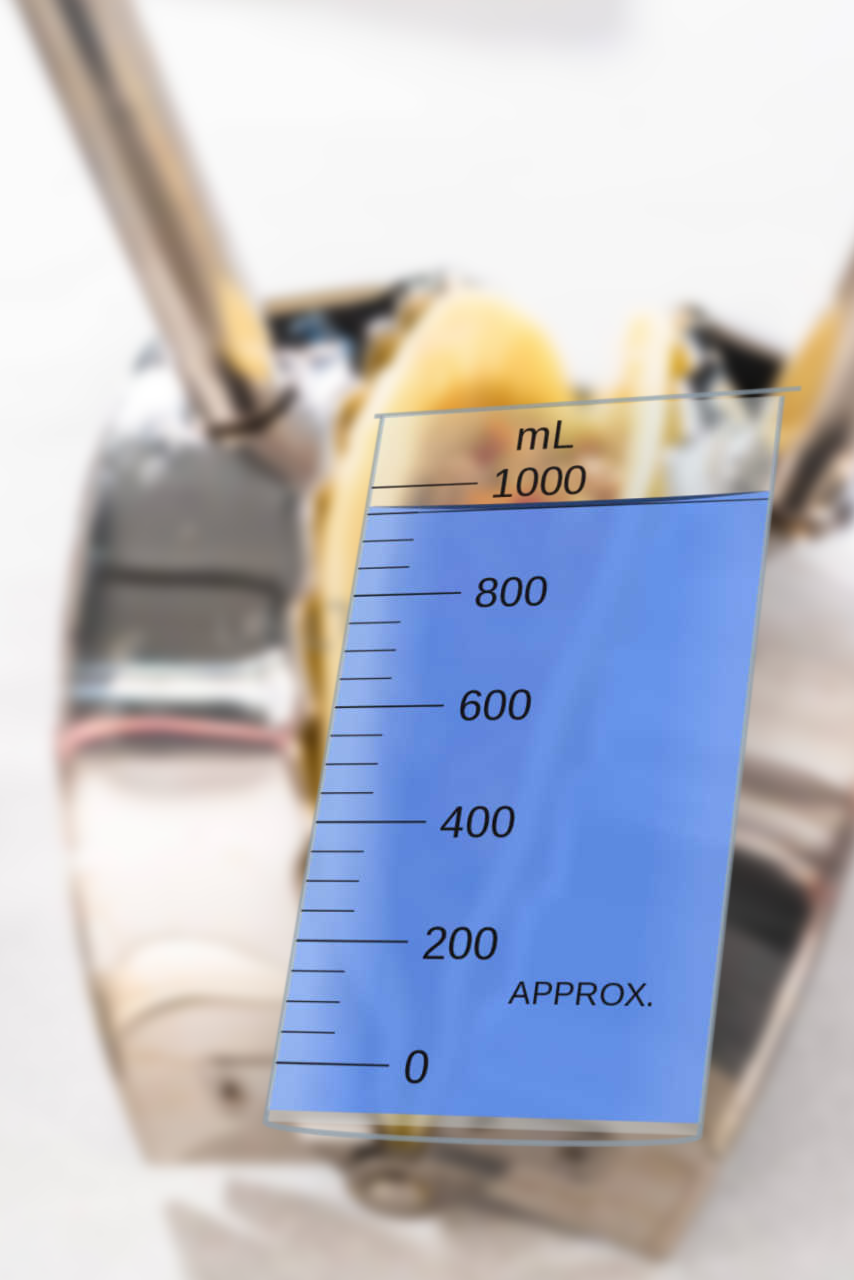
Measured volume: 950 mL
